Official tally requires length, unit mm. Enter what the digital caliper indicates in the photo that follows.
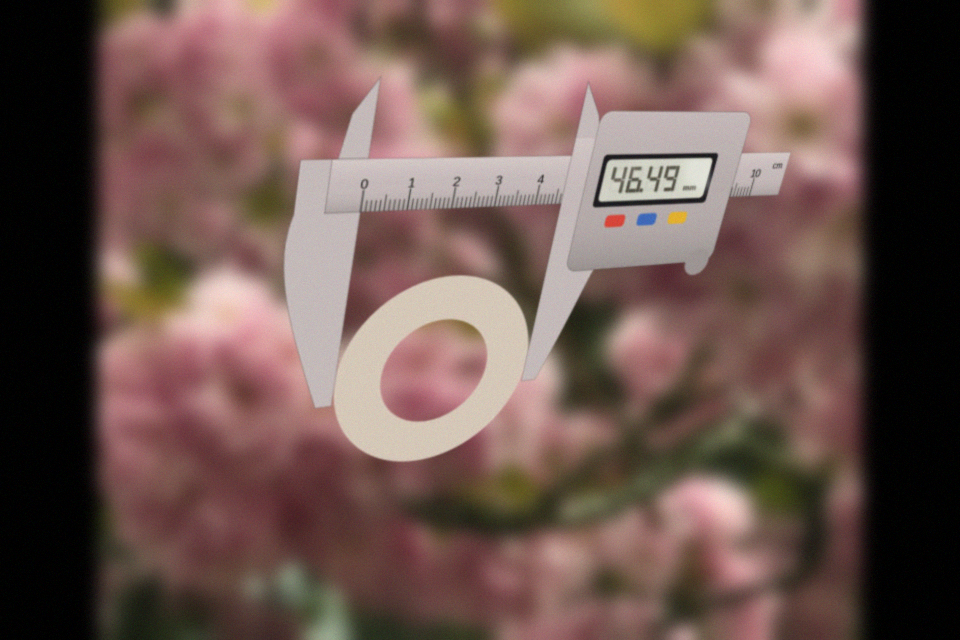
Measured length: 46.49 mm
